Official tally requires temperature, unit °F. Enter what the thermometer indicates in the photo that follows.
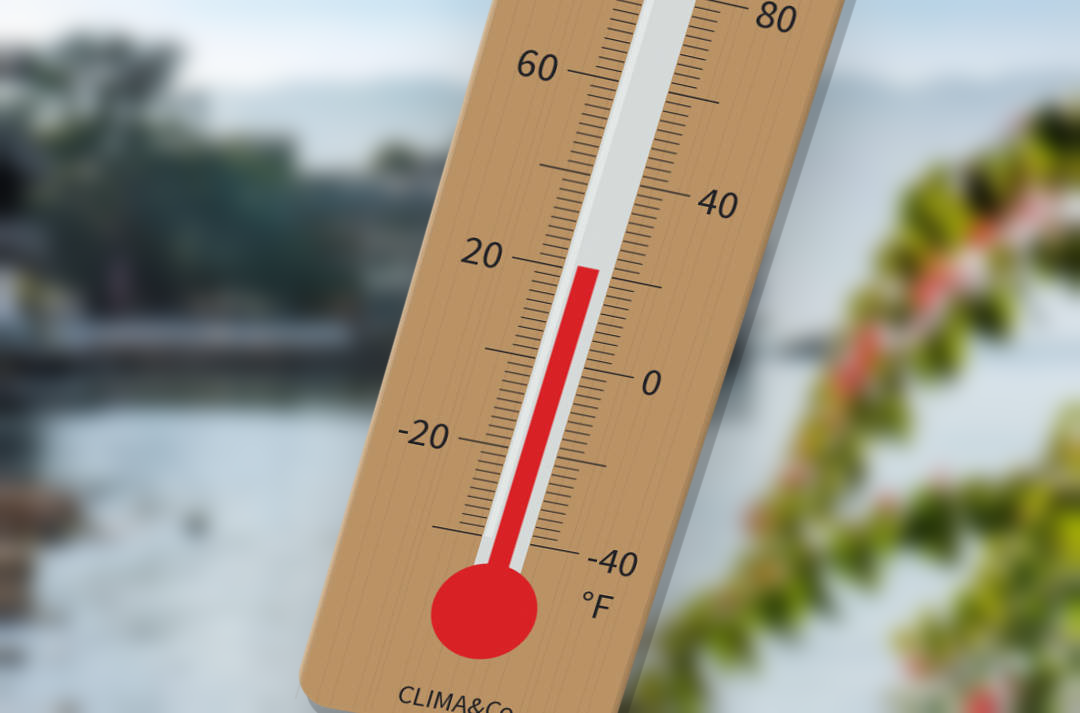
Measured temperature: 21 °F
